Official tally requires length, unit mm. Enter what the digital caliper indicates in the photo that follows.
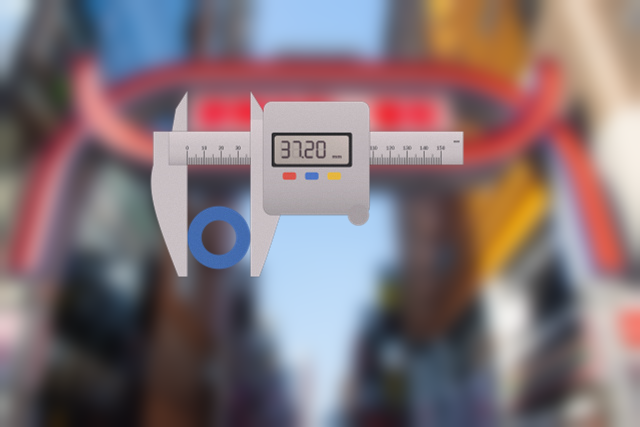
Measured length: 37.20 mm
